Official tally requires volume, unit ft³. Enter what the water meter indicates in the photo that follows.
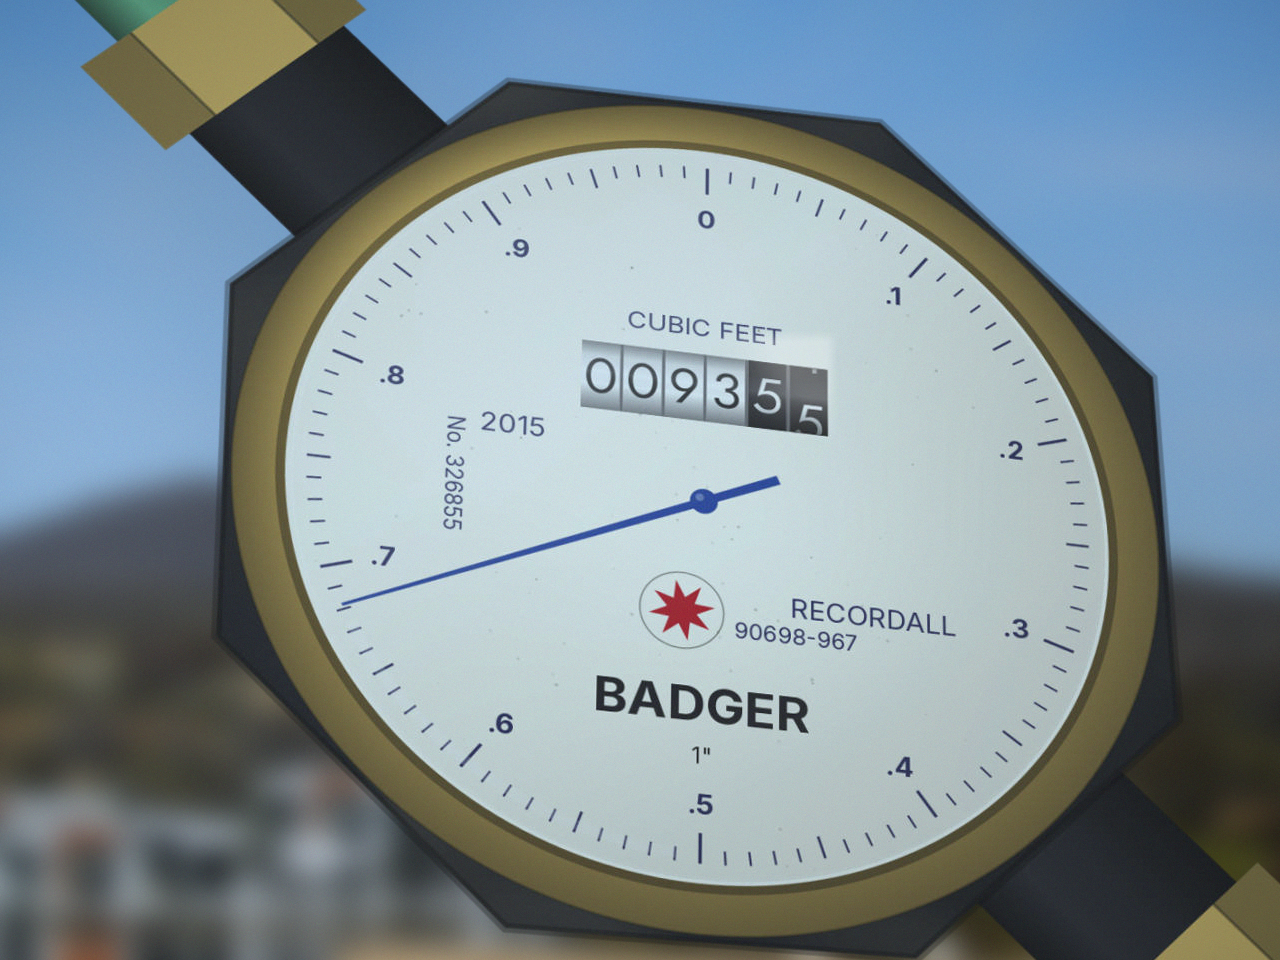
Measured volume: 9354.68 ft³
